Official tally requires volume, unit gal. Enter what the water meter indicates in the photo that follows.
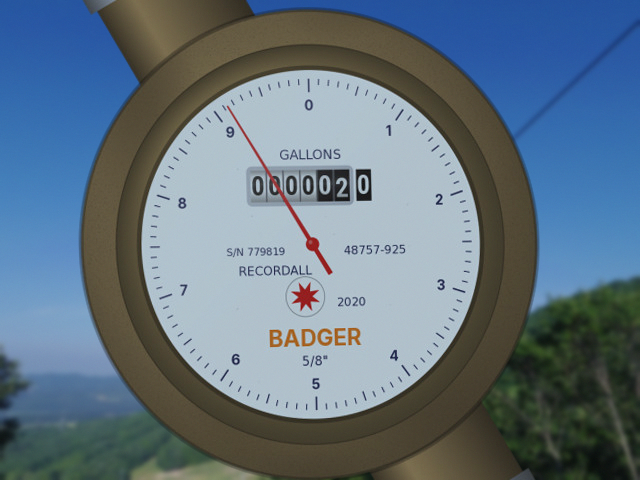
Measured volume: 19.1 gal
